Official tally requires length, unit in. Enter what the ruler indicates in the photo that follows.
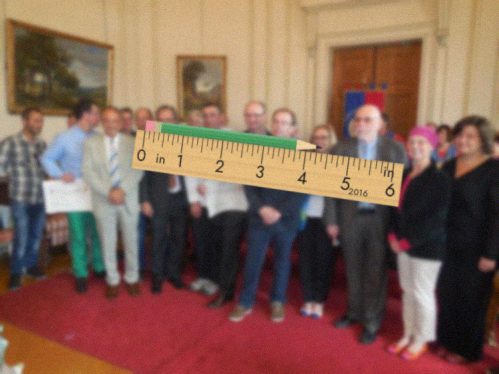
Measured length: 4.375 in
